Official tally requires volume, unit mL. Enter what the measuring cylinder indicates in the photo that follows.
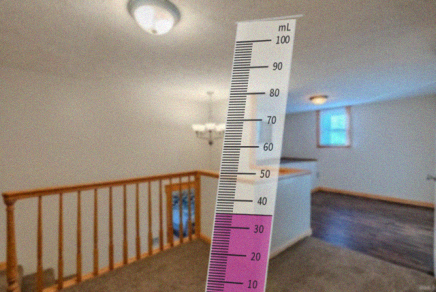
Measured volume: 35 mL
